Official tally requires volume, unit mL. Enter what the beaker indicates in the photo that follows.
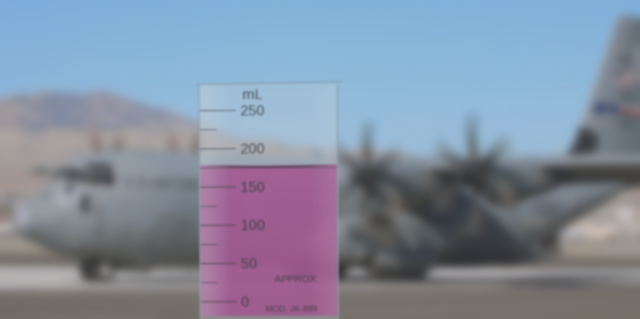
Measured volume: 175 mL
